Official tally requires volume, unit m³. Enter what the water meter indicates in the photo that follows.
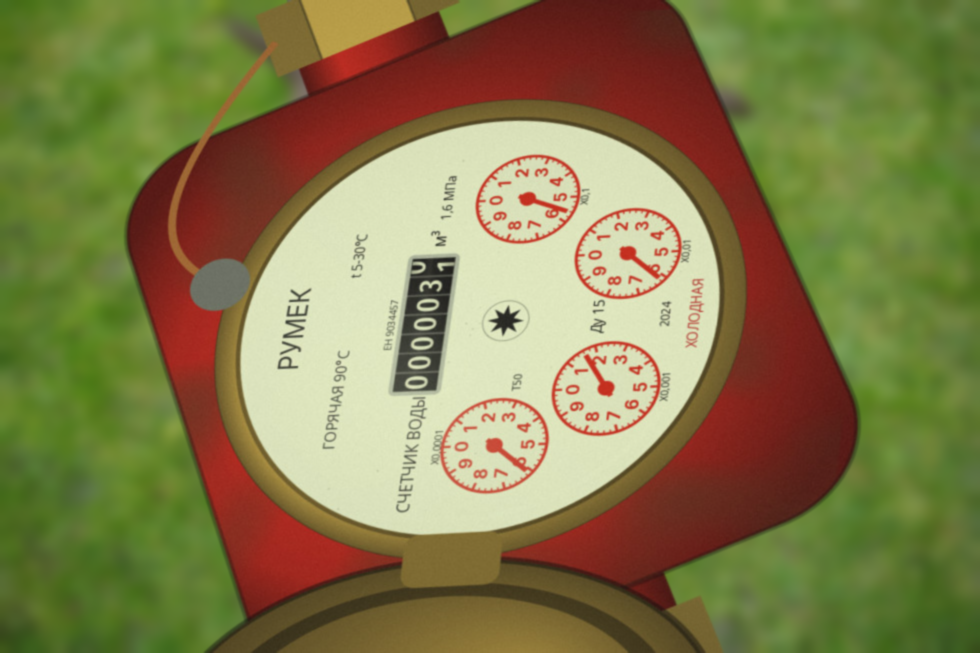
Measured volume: 30.5616 m³
